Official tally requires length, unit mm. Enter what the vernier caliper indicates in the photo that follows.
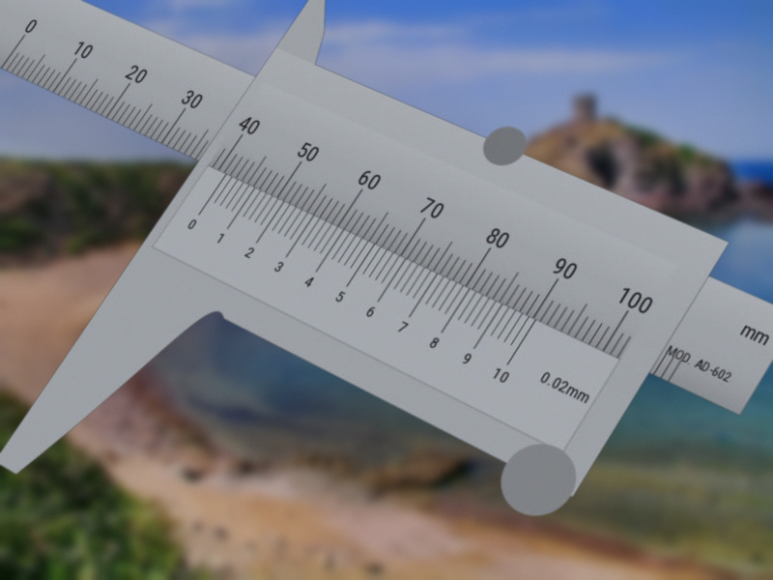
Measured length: 41.4 mm
